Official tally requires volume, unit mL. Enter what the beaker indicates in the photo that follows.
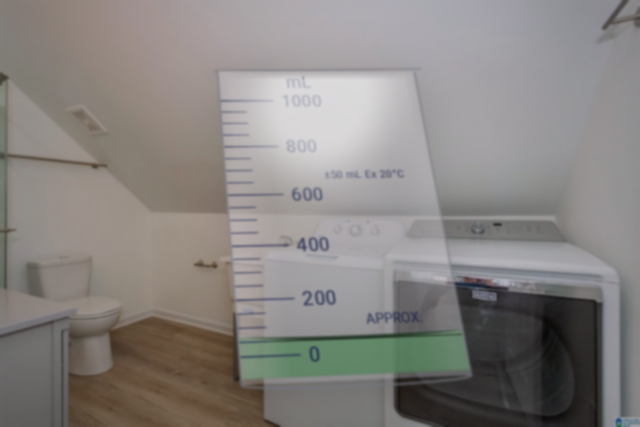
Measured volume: 50 mL
